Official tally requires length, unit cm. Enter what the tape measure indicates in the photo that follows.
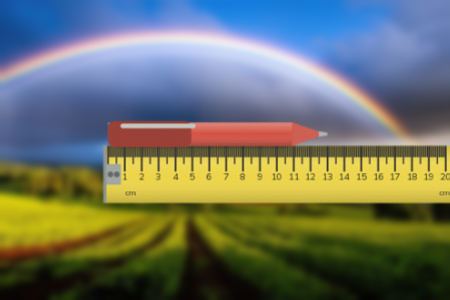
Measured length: 13 cm
